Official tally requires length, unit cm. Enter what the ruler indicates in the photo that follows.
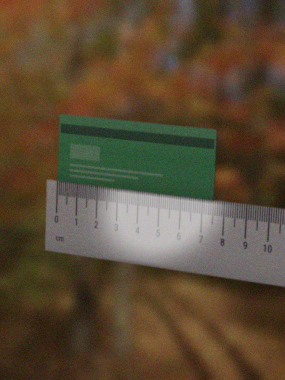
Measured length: 7.5 cm
